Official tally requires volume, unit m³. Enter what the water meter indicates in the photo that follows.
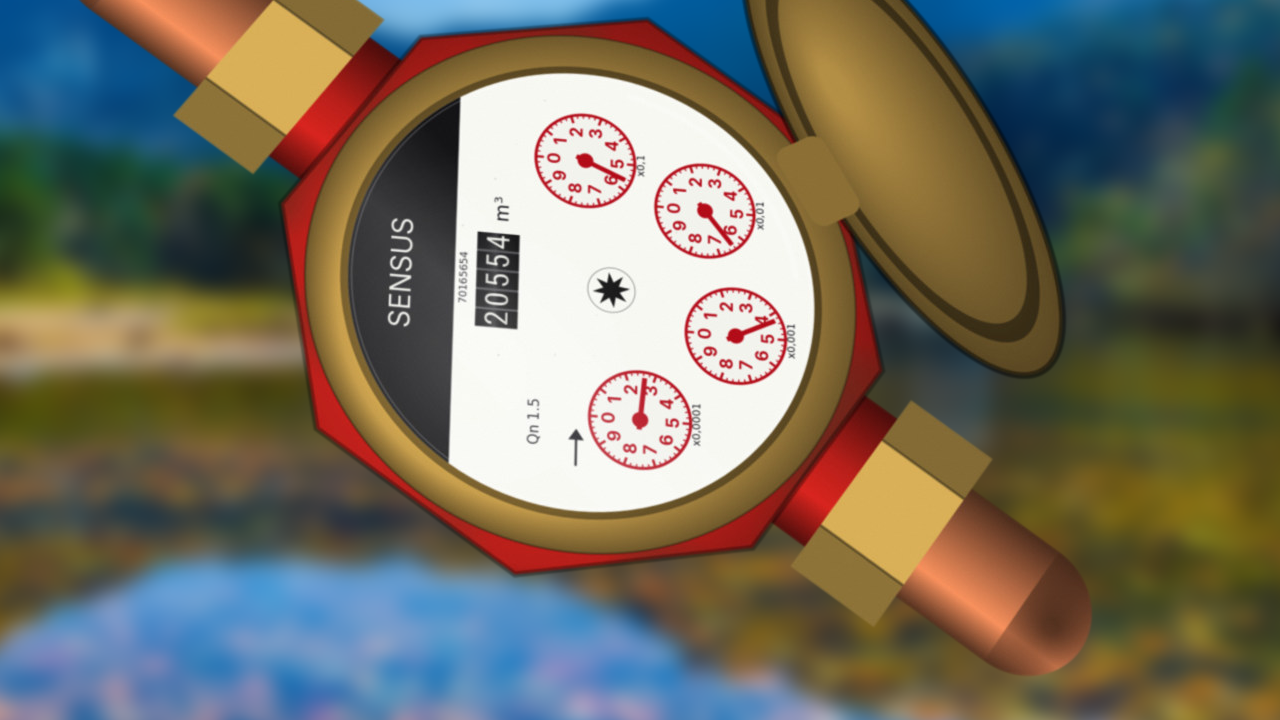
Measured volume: 20554.5642 m³
